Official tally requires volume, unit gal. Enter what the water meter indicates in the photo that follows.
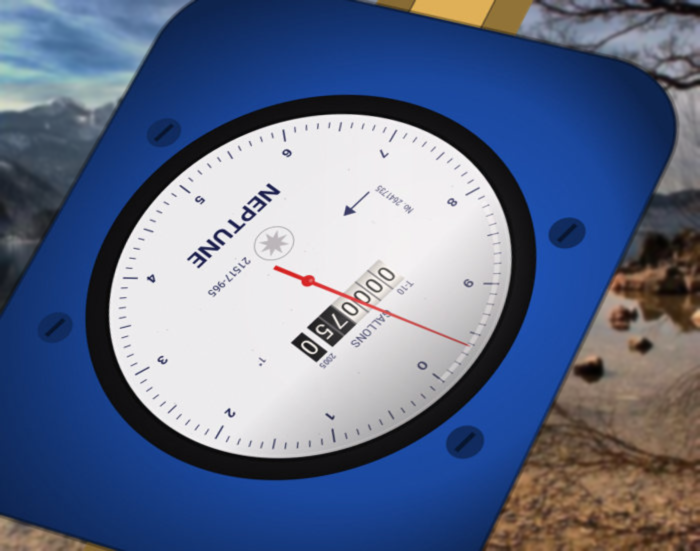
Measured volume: 749.6 gal
